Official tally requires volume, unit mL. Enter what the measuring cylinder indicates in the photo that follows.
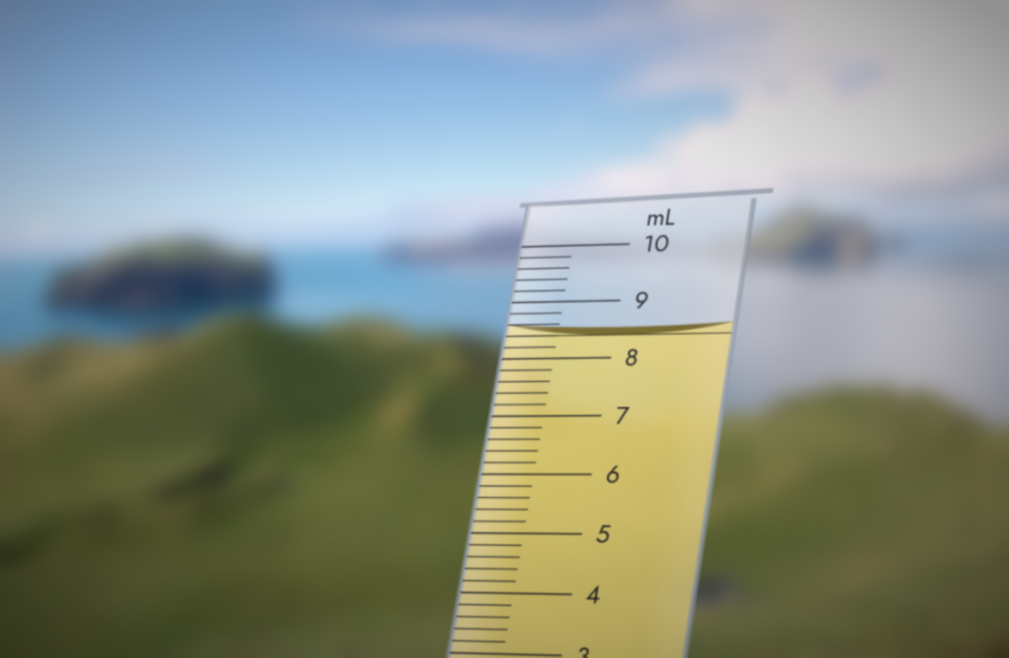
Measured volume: 8.4 mL
